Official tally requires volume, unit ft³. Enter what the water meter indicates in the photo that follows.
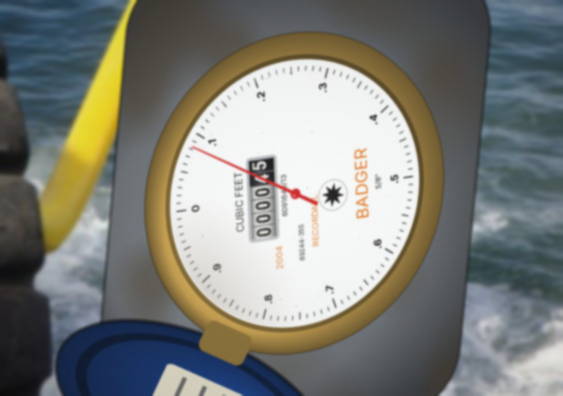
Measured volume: 45.08 ft³
